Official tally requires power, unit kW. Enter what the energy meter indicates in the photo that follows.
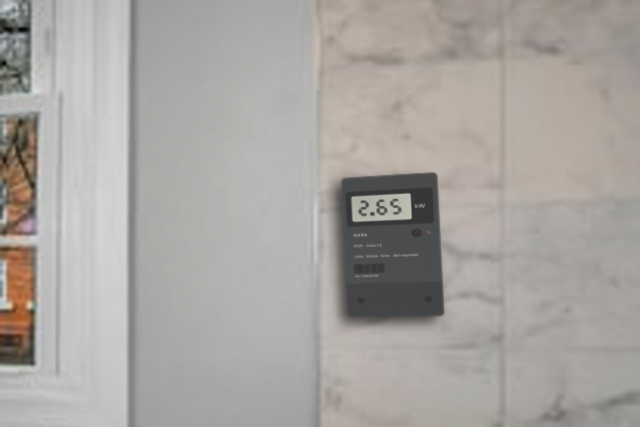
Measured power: 2.65 kW
